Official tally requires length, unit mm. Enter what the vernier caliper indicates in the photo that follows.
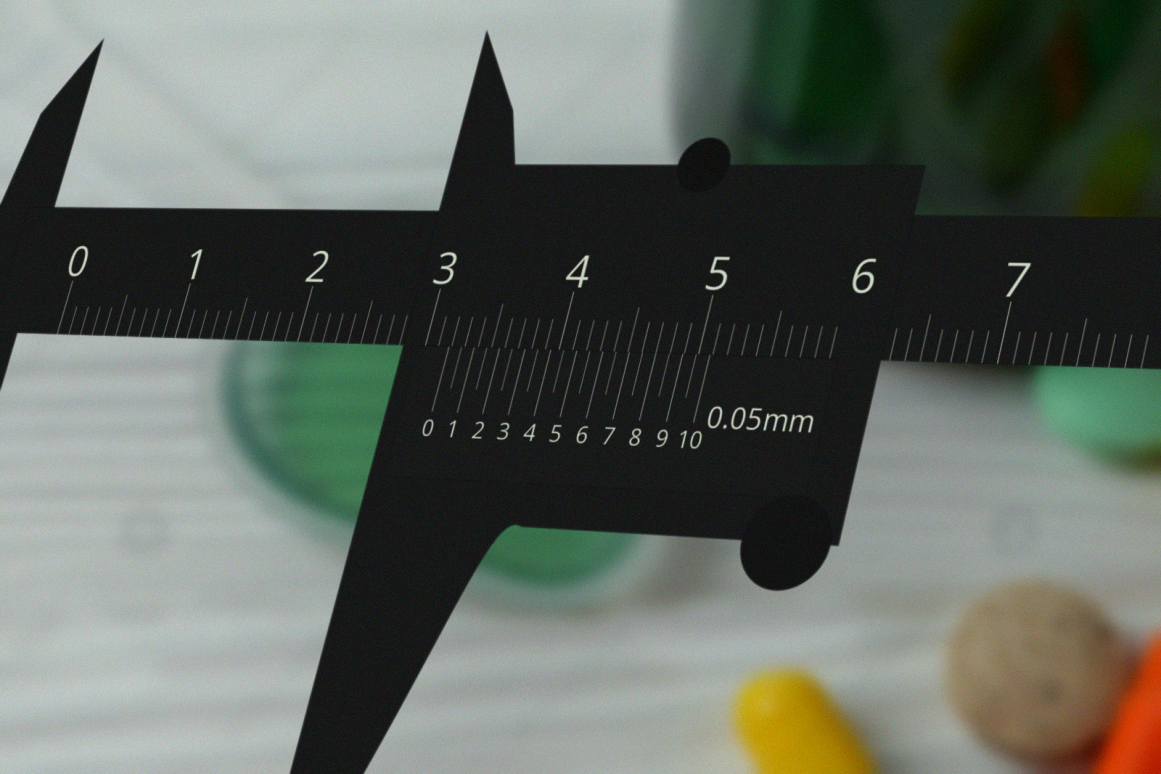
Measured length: 31.8 mm
